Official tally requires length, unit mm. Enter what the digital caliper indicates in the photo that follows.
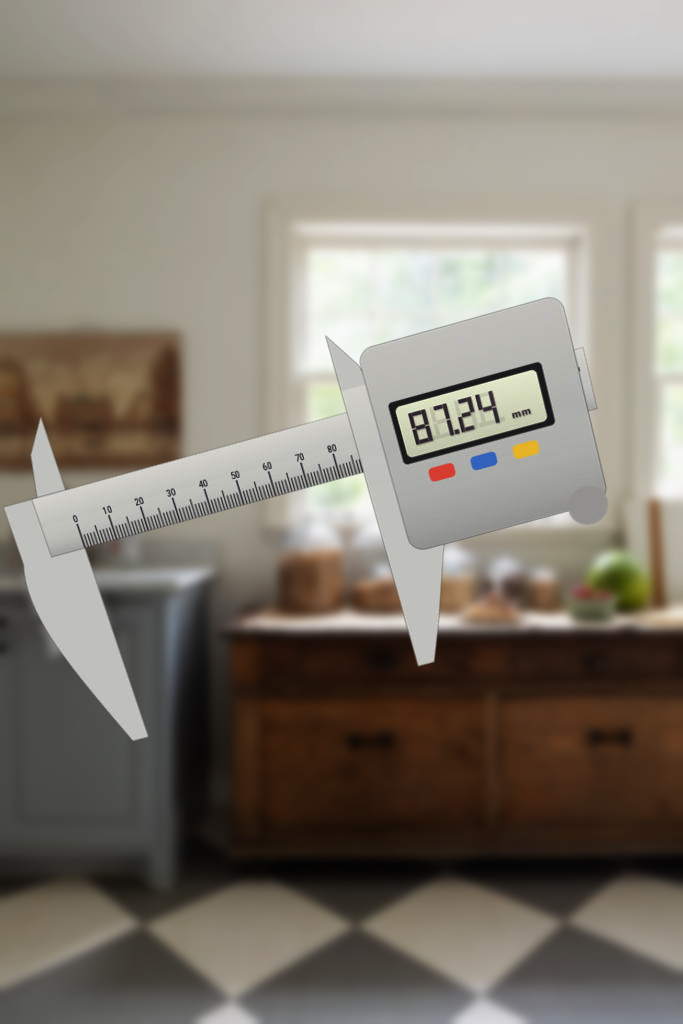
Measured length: 87.24 mm
